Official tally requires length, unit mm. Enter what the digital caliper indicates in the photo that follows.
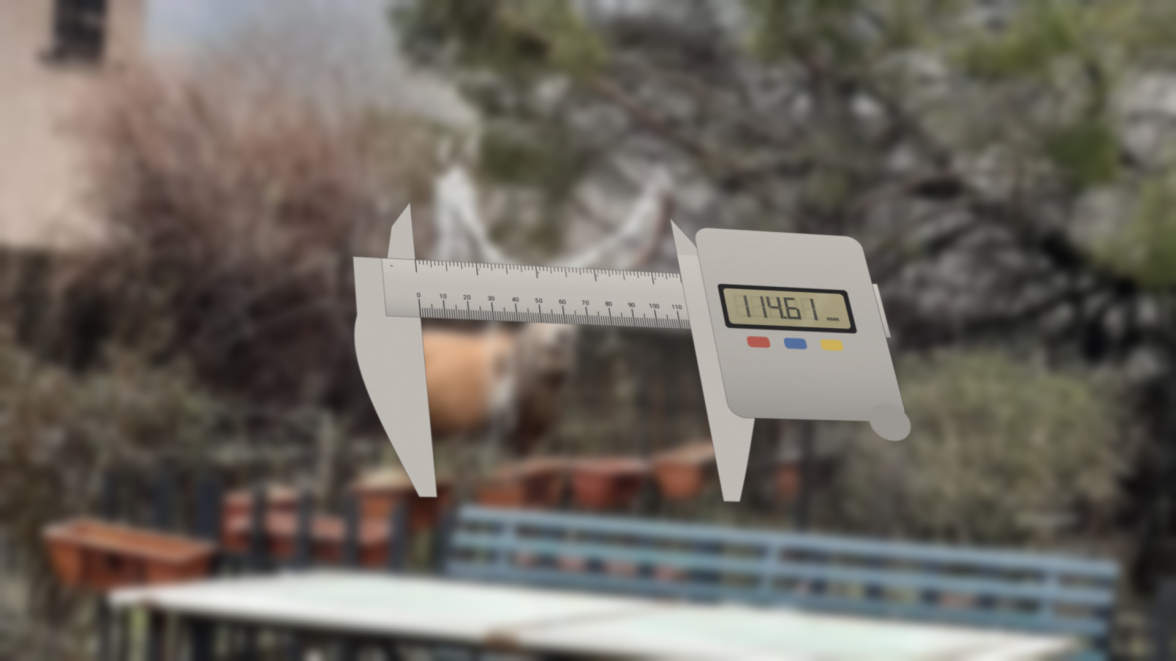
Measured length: 114.61 mm
